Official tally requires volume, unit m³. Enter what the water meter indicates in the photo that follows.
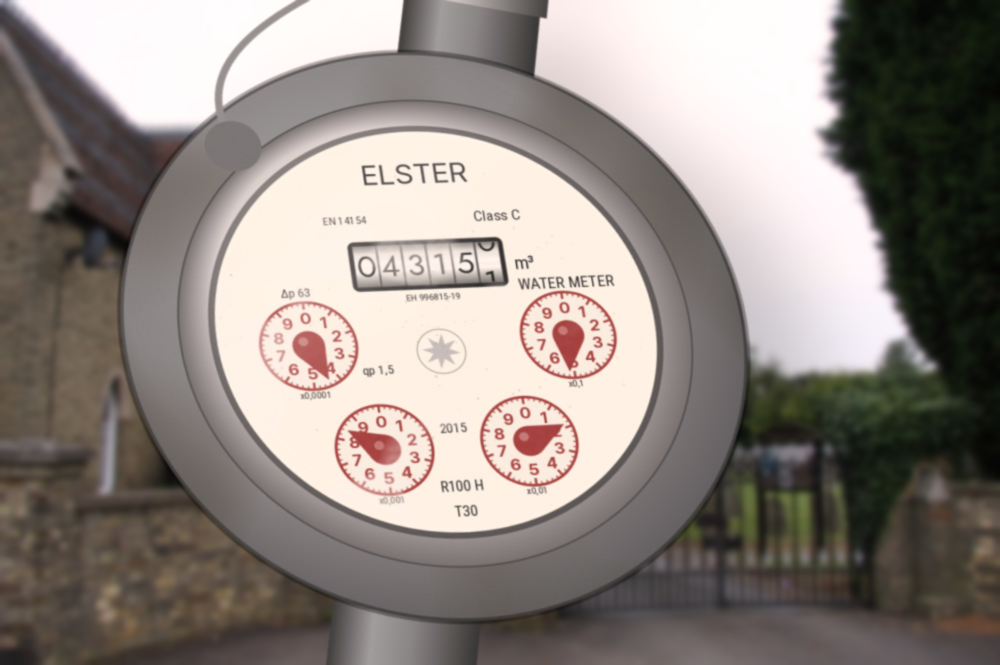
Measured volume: 43150.5184 m³
